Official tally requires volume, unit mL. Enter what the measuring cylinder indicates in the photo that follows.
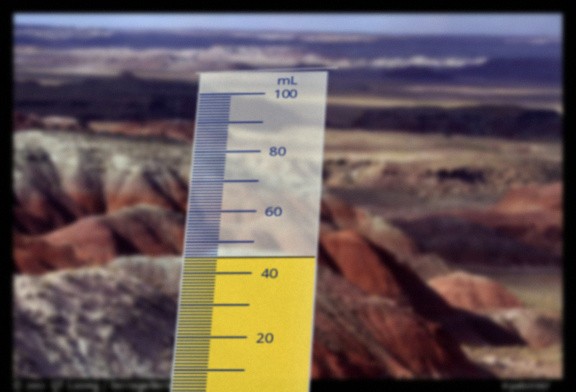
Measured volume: 45 mL
